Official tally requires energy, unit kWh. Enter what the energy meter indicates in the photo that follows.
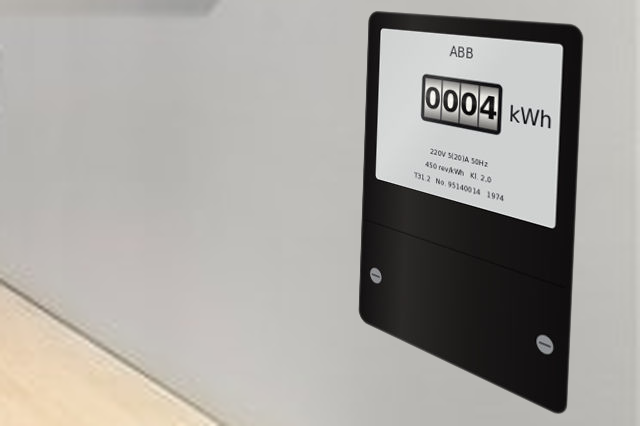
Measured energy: 4 kWh
